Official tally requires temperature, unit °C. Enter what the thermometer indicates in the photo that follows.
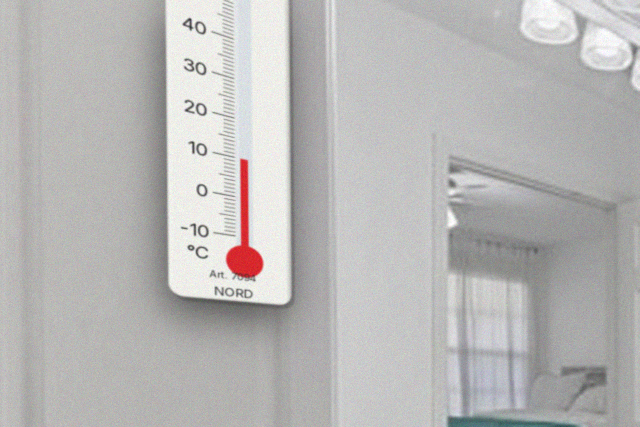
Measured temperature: 10 °C
